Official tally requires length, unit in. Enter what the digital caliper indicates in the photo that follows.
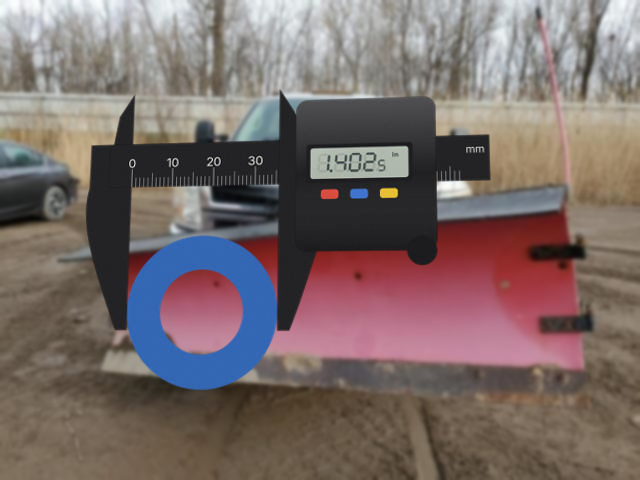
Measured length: 1.4025 in
